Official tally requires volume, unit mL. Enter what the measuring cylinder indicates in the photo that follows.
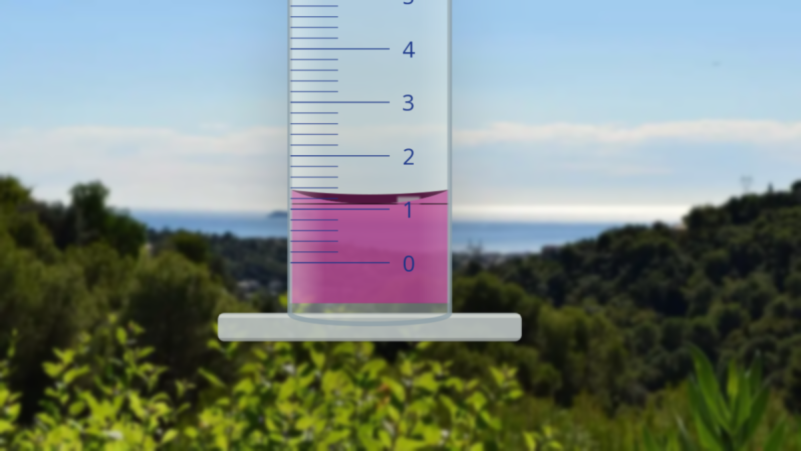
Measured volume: 1.1 mL
